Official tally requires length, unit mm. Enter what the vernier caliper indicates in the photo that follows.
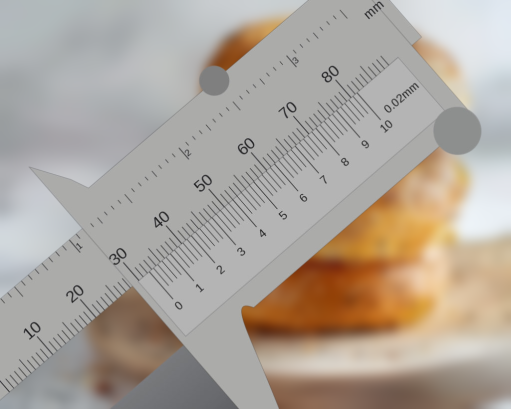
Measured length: 32.4 mm
